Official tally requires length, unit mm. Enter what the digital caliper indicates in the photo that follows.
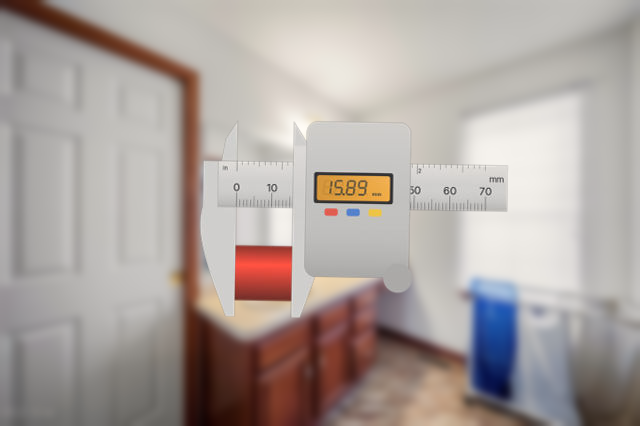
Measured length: 15.89 mm
